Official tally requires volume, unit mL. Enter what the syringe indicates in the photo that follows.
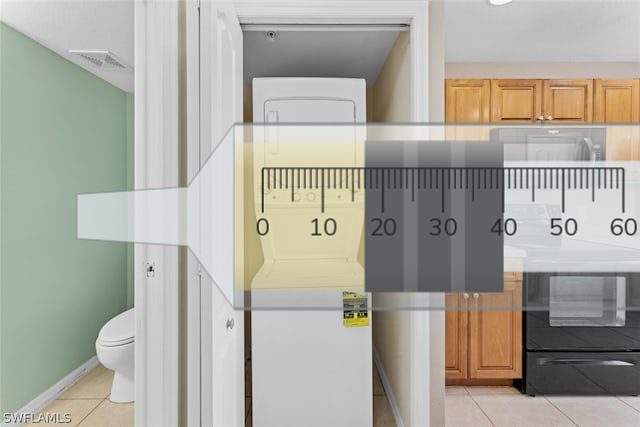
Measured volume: 17 mL
